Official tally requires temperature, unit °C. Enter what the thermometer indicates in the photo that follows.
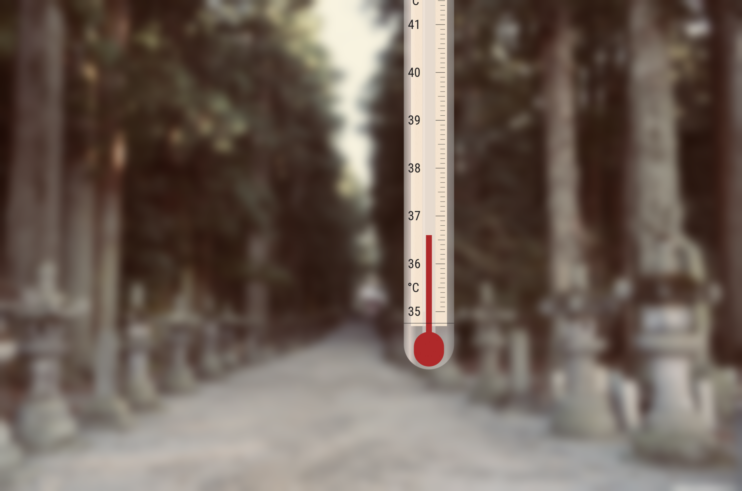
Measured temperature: 36.6 °C
